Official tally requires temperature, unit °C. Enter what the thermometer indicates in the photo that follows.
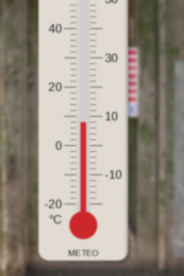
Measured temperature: 8 °C
